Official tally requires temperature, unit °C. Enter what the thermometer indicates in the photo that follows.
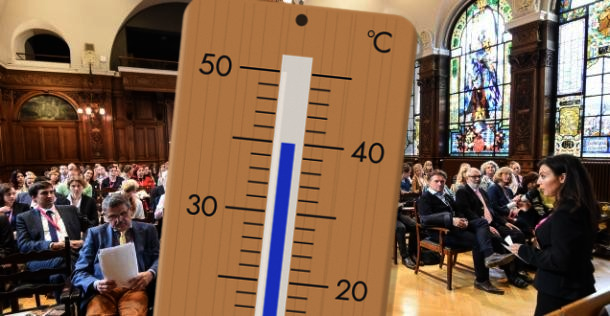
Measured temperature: 40 °C
